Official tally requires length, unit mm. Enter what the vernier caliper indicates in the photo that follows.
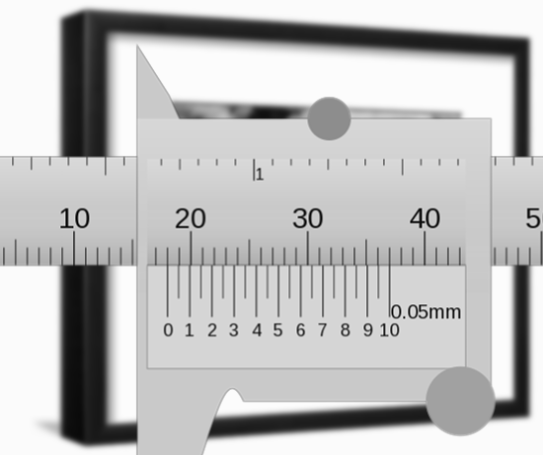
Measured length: 18.0 mm
